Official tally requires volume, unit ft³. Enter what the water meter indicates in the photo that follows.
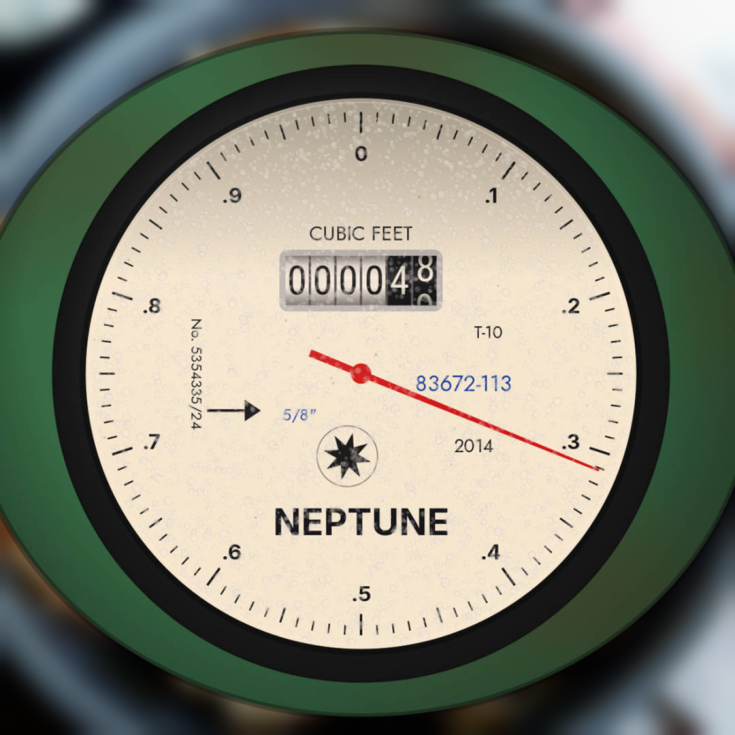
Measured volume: 48.31 ft³
